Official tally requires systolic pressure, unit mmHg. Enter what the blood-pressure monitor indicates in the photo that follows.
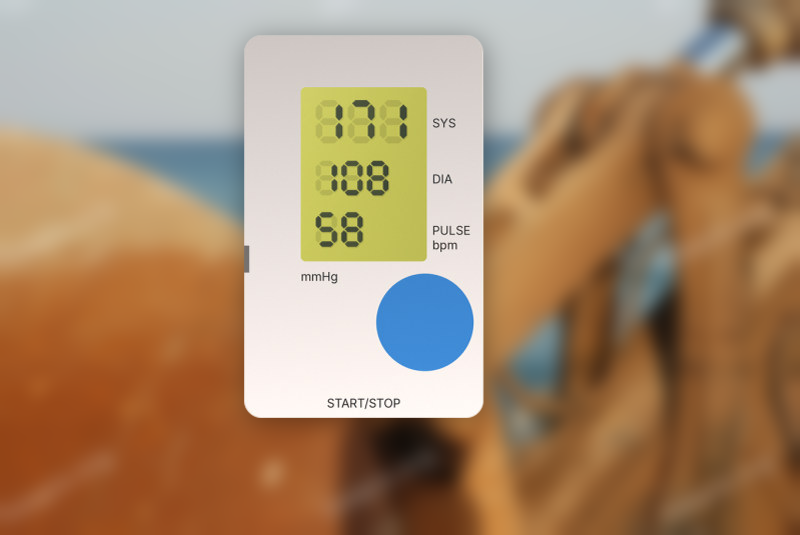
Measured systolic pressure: 171 mmHg
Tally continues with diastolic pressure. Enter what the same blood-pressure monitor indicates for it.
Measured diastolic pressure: 108 mmHg
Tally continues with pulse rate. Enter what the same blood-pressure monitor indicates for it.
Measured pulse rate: 58 bpm
